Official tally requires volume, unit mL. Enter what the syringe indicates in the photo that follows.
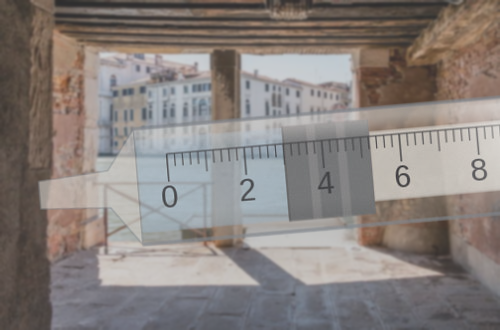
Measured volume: 3 mL
